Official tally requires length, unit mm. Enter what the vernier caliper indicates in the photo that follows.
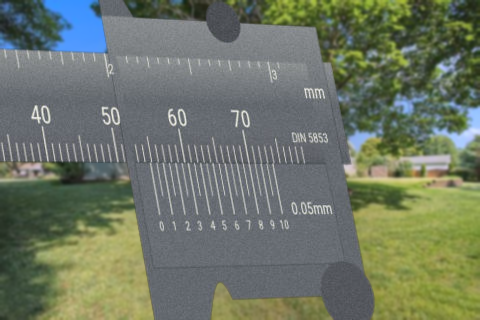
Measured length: 54.8 mm
